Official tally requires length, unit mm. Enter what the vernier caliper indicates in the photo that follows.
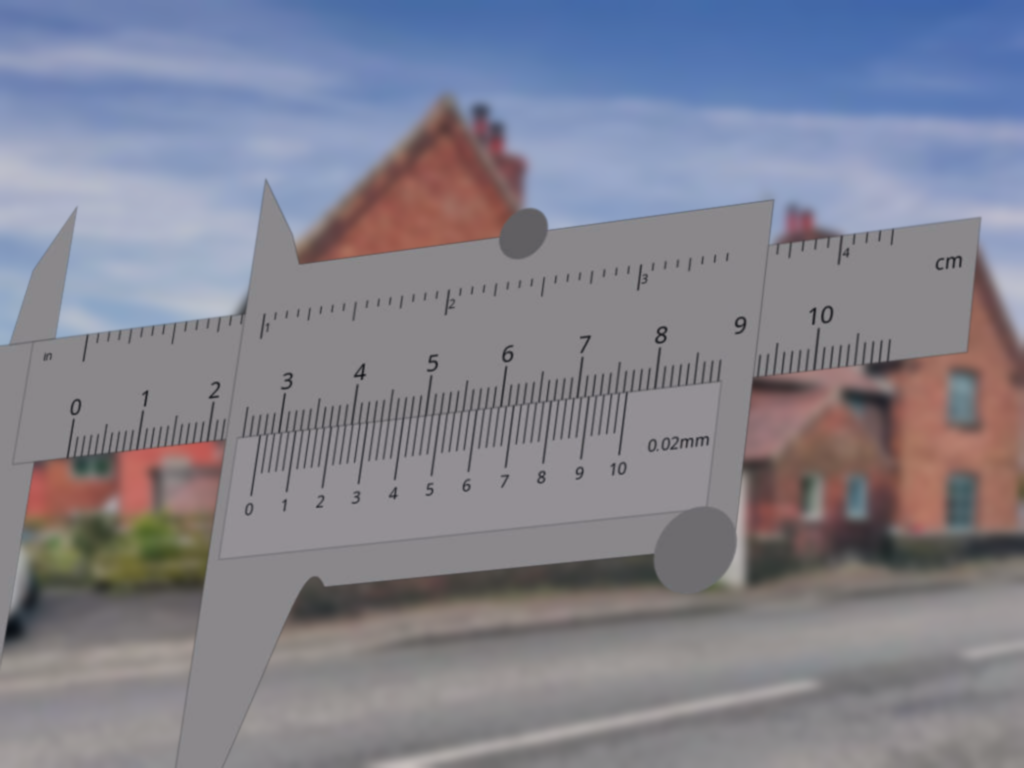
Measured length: 27.4 mm
